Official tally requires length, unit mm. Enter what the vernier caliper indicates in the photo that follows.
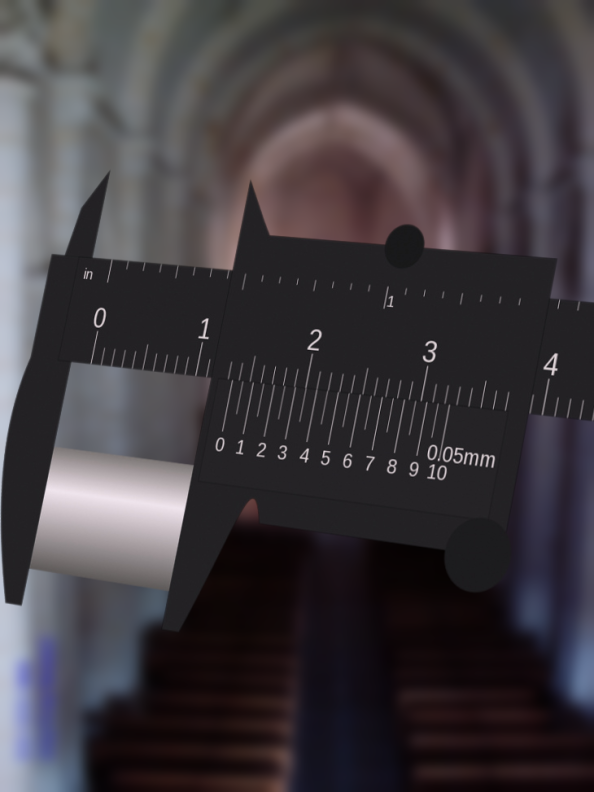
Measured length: 13.4 mm
